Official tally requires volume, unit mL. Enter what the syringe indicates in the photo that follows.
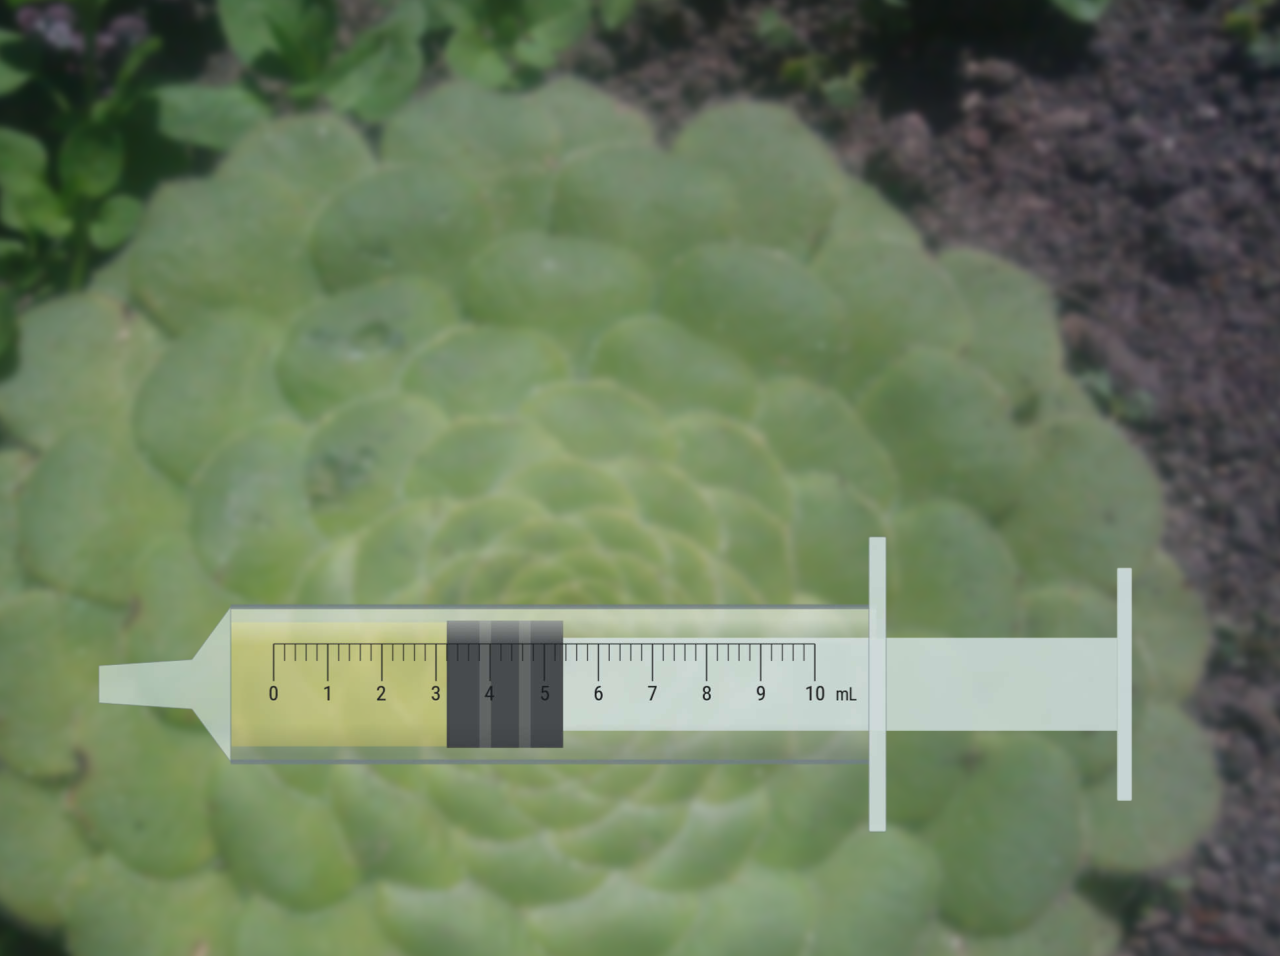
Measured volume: 3.2 mL
